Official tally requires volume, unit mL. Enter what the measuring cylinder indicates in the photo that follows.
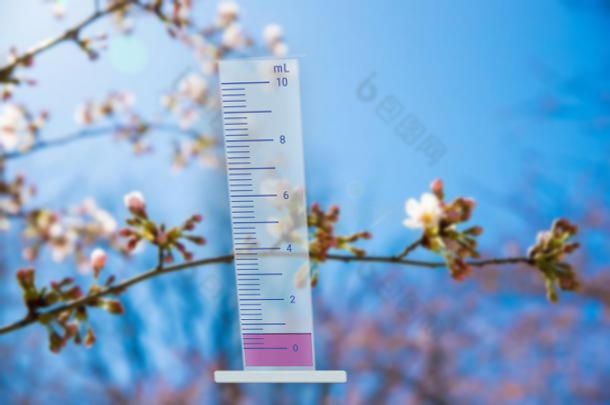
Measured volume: 0.6 mL
